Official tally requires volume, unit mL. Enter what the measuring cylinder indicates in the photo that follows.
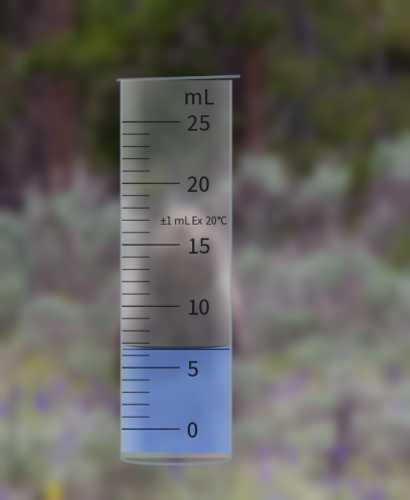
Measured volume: 6.5 mL
